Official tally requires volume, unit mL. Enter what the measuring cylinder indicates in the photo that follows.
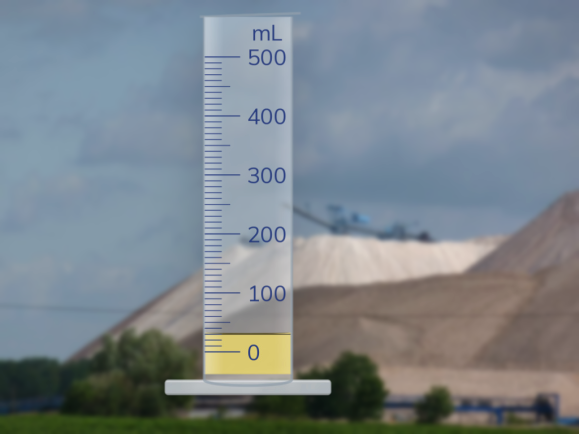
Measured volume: 30 mL
